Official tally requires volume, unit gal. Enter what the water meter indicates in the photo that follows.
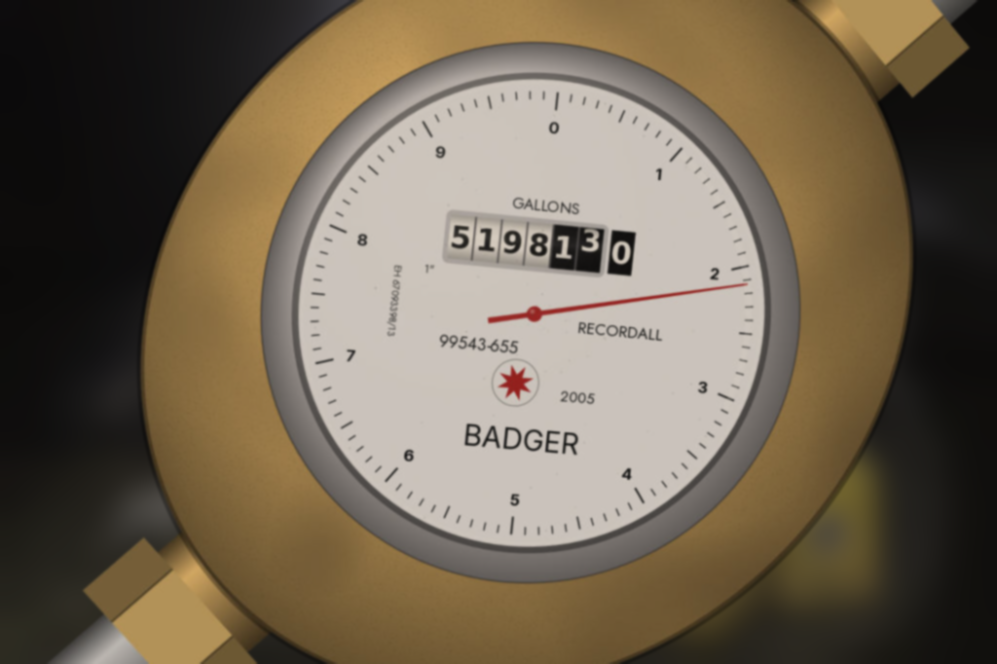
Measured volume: 5198132.1 gal
